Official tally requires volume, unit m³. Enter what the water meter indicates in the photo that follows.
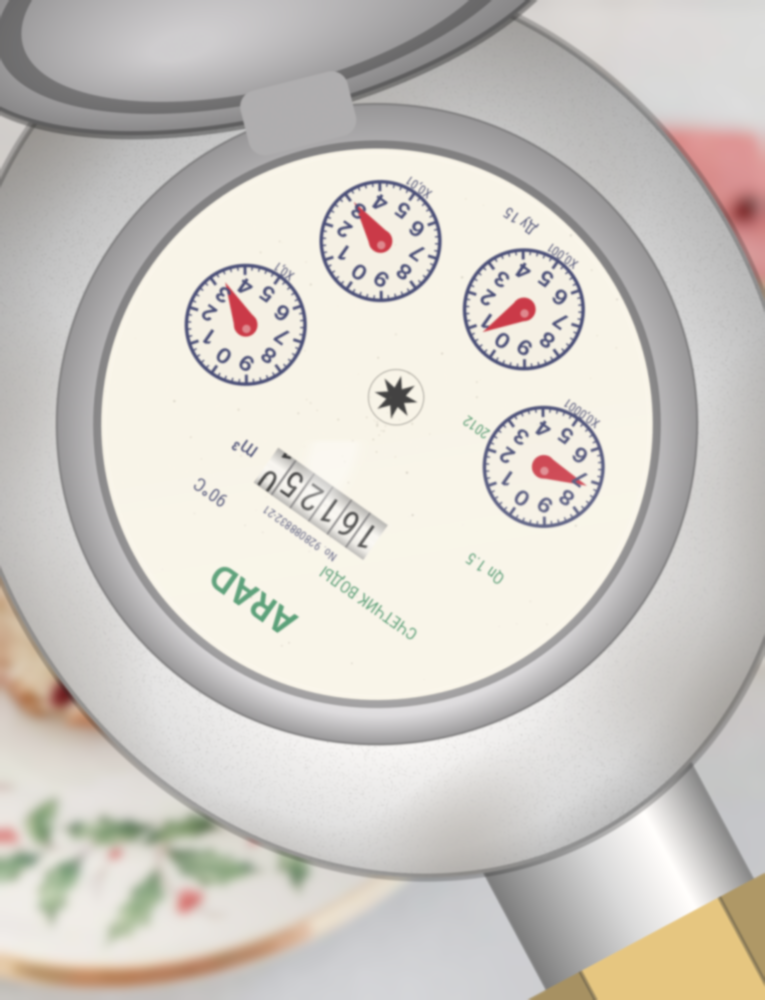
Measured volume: 161250.3307 m³
